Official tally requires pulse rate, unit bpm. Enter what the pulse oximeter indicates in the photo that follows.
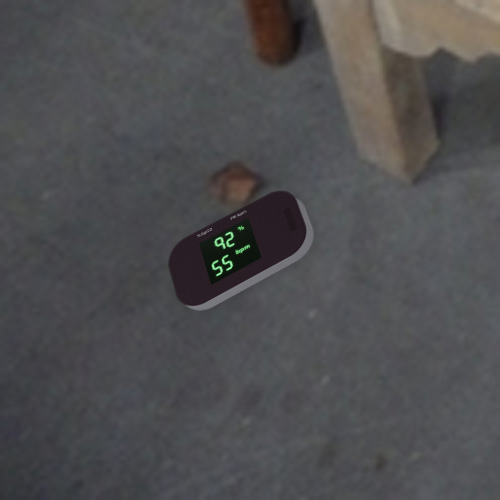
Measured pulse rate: 55 bpm
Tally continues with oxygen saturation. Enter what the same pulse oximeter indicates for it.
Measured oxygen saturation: 92 %
